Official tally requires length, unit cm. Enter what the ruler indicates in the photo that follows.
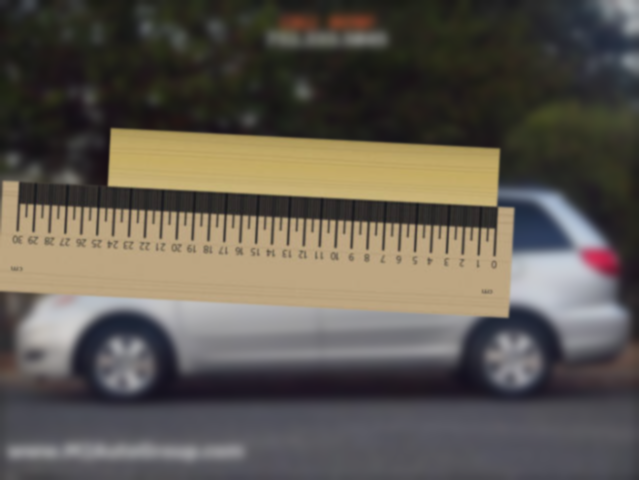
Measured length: 24.5 cm
